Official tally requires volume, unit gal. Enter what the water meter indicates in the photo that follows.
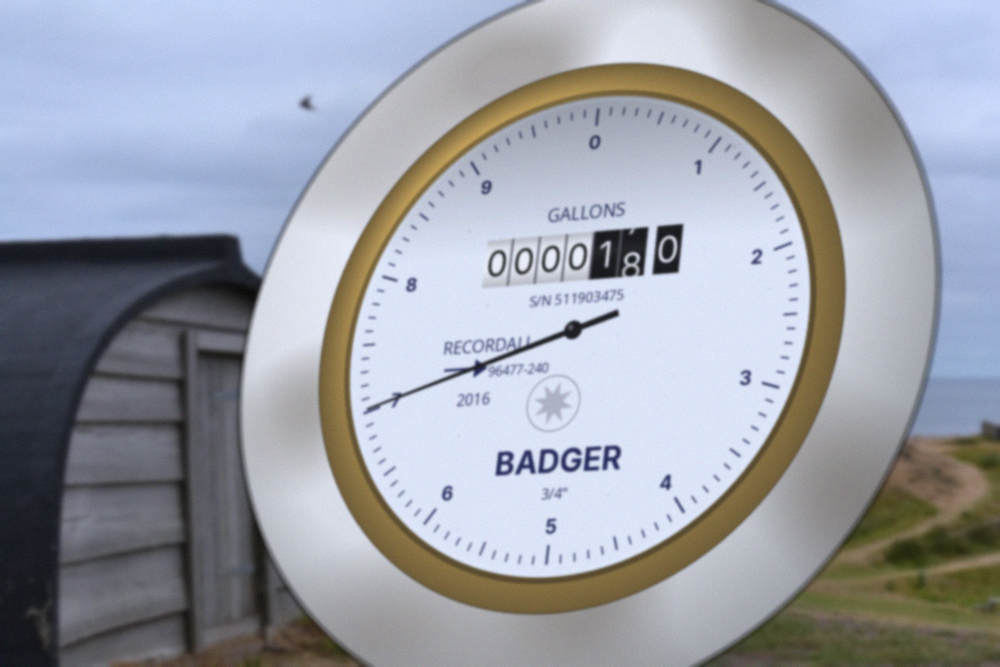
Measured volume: 177.0 gal
